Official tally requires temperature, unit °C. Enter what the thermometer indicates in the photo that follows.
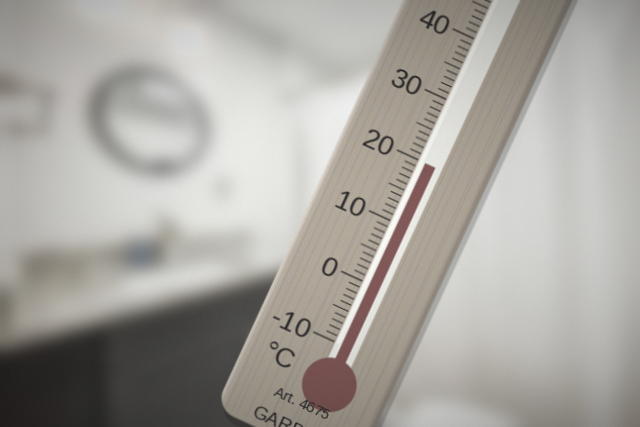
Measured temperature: 20 °C
